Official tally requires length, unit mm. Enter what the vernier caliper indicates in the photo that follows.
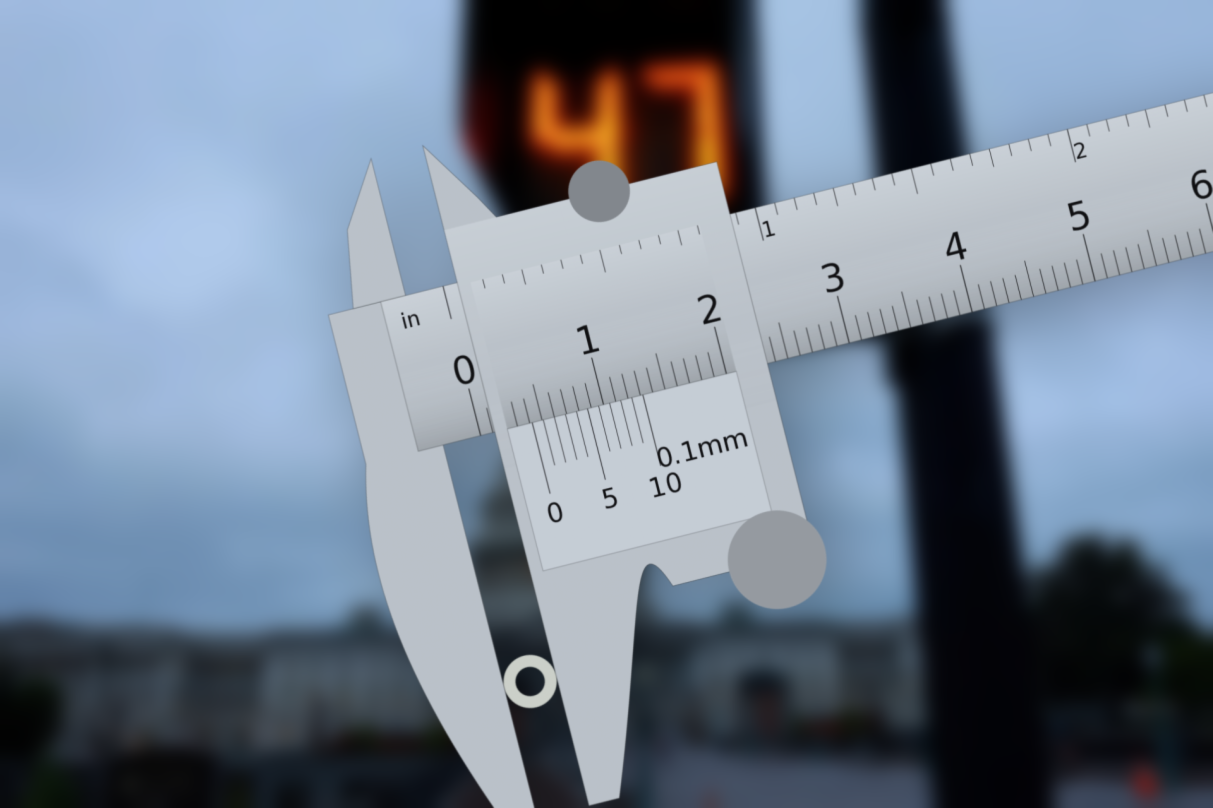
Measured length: 4.2 mm
